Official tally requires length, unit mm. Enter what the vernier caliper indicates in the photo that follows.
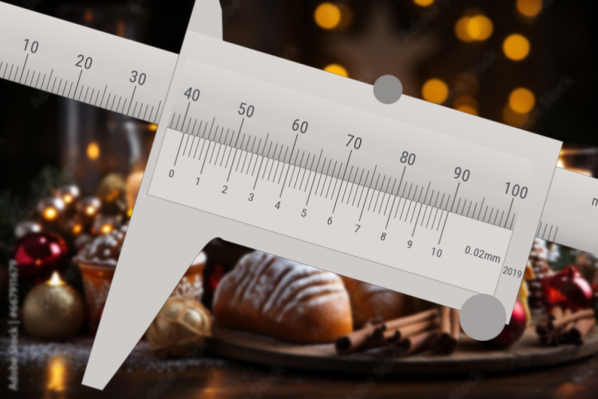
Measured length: 40.6 mm
